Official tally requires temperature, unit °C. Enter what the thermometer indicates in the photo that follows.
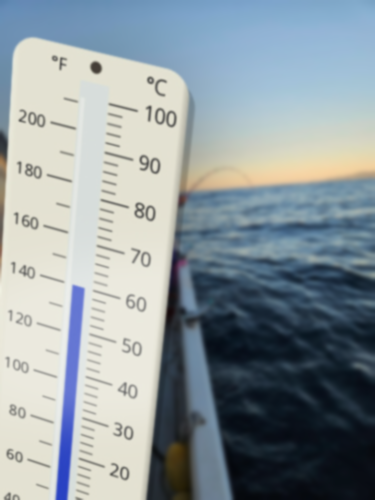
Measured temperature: 60 °C
